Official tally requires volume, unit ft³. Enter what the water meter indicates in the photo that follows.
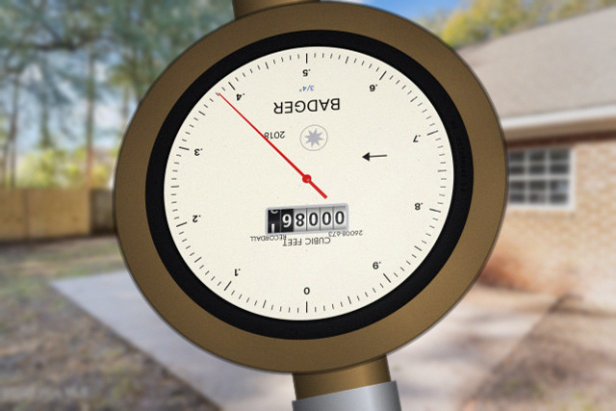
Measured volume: 861.38 ft³
